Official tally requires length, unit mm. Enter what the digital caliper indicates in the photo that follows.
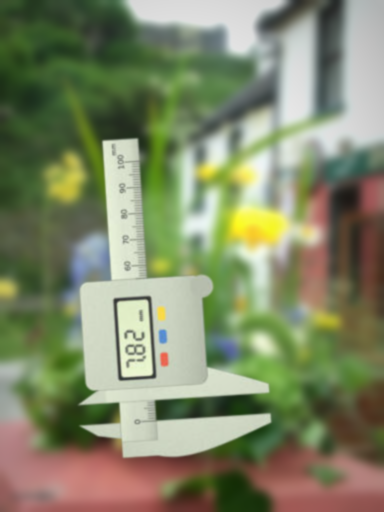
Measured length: 7.82 mm
